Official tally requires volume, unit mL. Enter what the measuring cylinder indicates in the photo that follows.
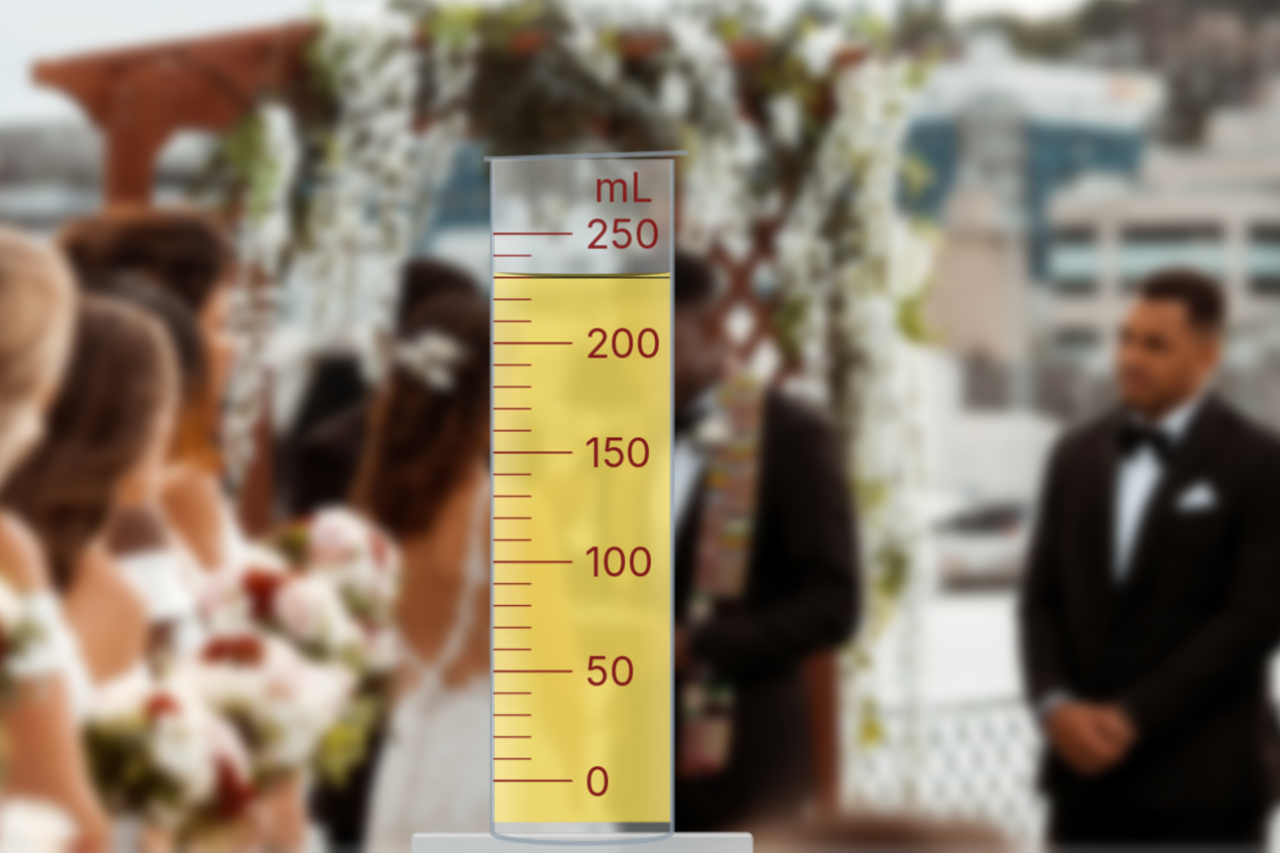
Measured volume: 230 mL
